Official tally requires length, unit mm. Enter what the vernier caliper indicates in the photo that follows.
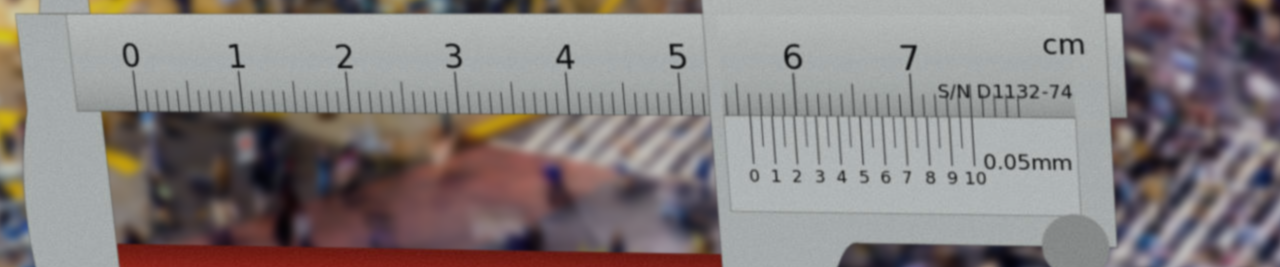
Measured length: 56.0 mm
